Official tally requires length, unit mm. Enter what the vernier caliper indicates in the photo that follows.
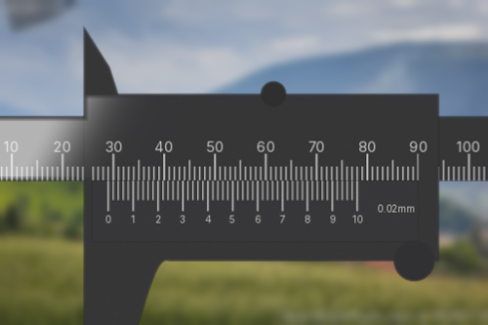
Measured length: 29.0 mm
